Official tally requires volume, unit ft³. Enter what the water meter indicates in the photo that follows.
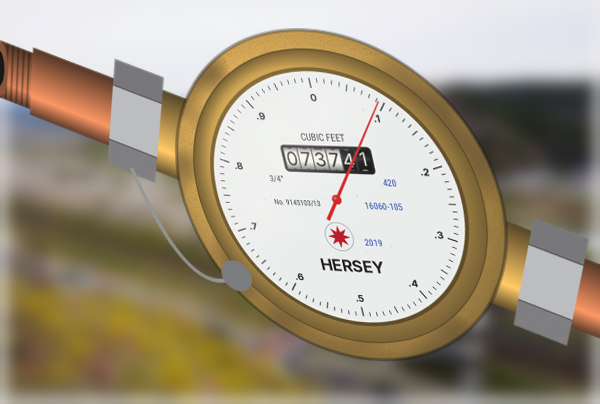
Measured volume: 73741.09 ft³
